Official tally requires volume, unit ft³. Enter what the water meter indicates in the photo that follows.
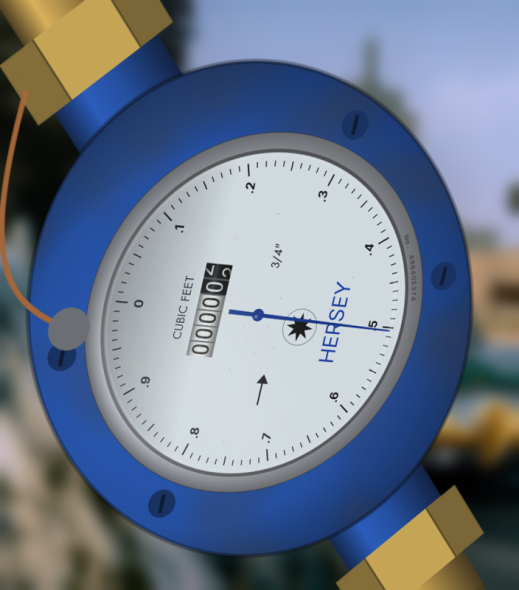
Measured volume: 2.50 ft³
